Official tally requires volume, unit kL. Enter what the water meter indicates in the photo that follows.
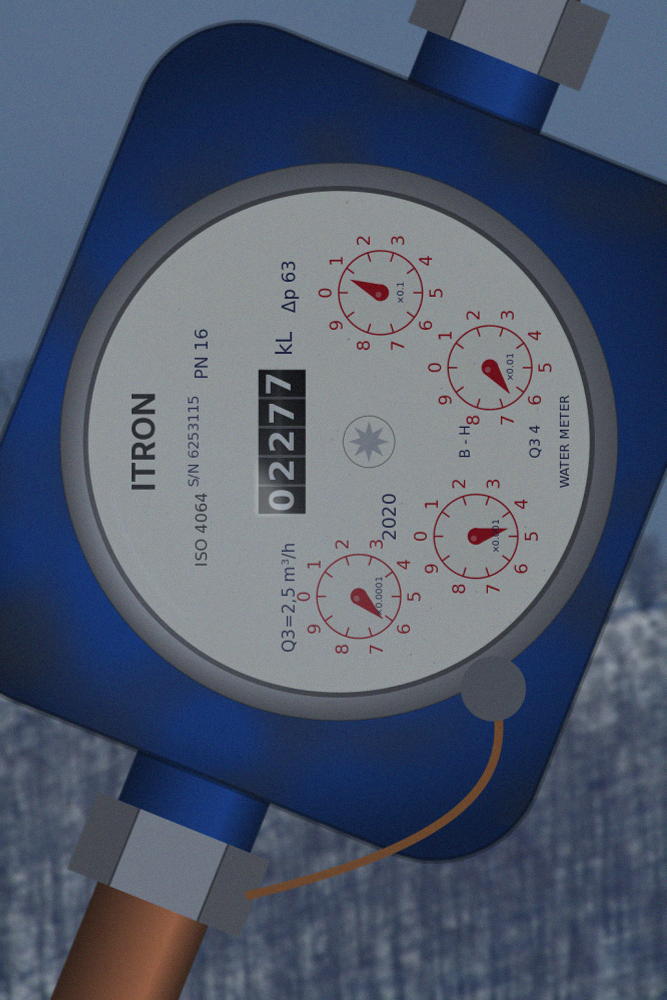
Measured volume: 2277.0646 kL
